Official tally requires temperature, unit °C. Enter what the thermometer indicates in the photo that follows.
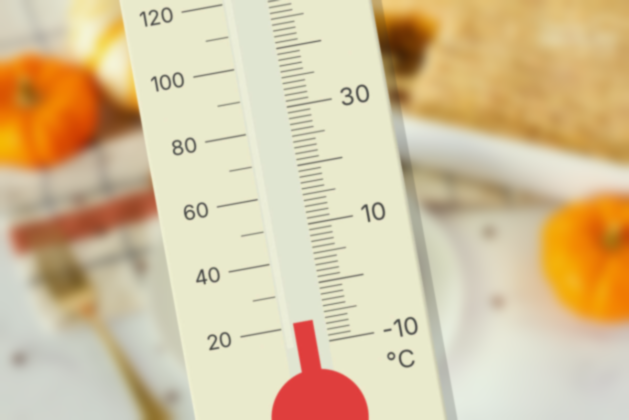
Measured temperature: -6 °C
